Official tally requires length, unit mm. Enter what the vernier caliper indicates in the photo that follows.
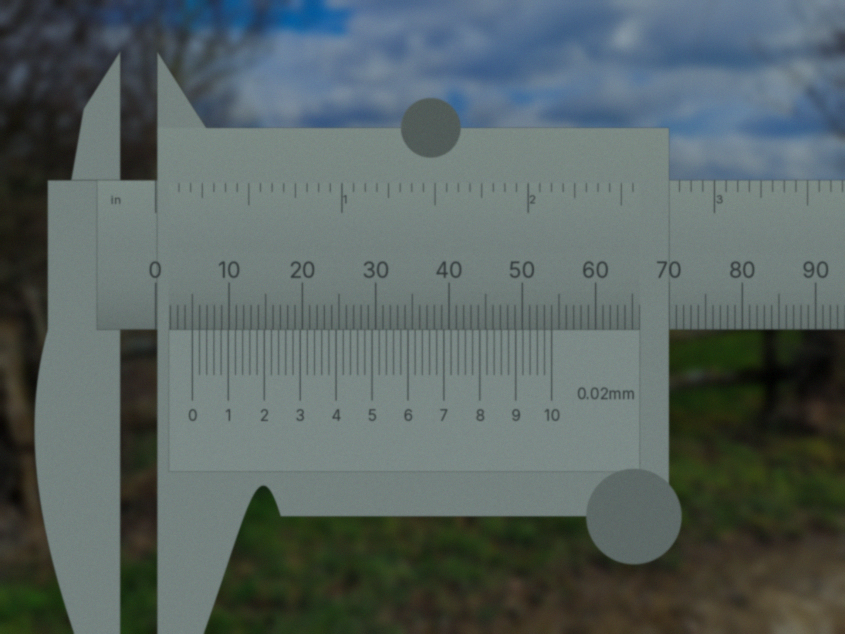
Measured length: 5.0 mm
